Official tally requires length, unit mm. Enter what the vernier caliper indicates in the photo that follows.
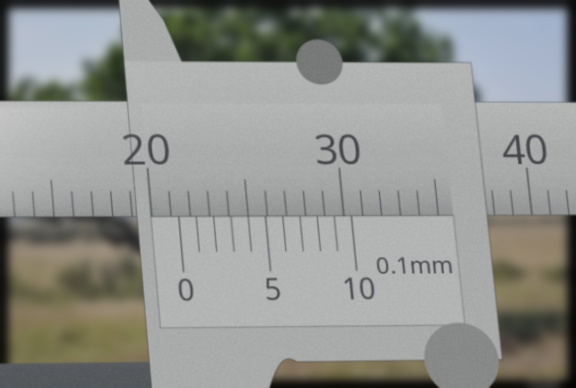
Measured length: 21.4 mm
